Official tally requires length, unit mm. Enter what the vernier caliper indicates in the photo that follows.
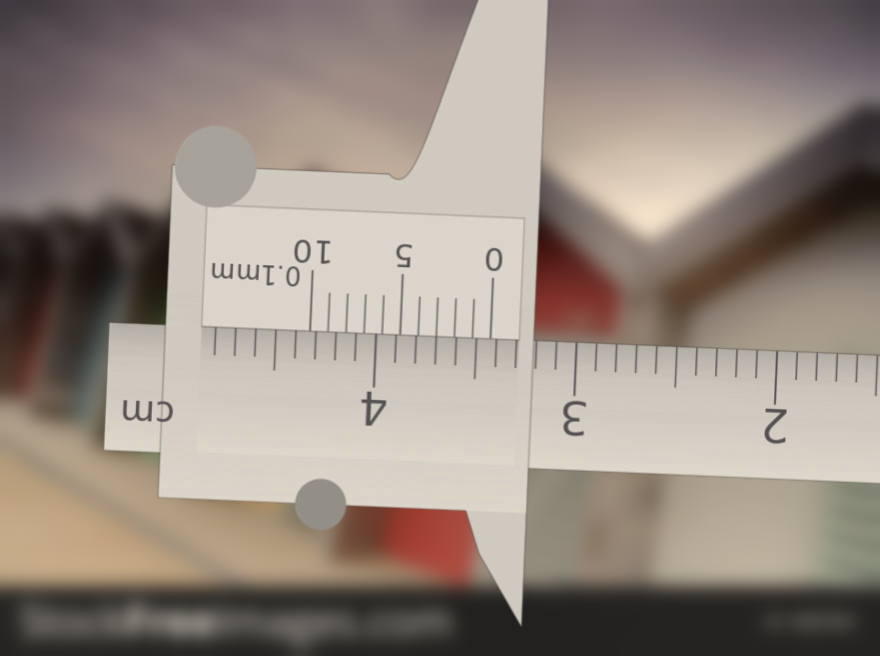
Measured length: 34.3 mm
